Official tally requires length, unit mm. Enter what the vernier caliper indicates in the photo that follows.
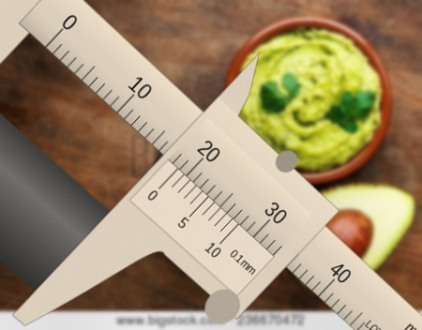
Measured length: 18.8 mm
